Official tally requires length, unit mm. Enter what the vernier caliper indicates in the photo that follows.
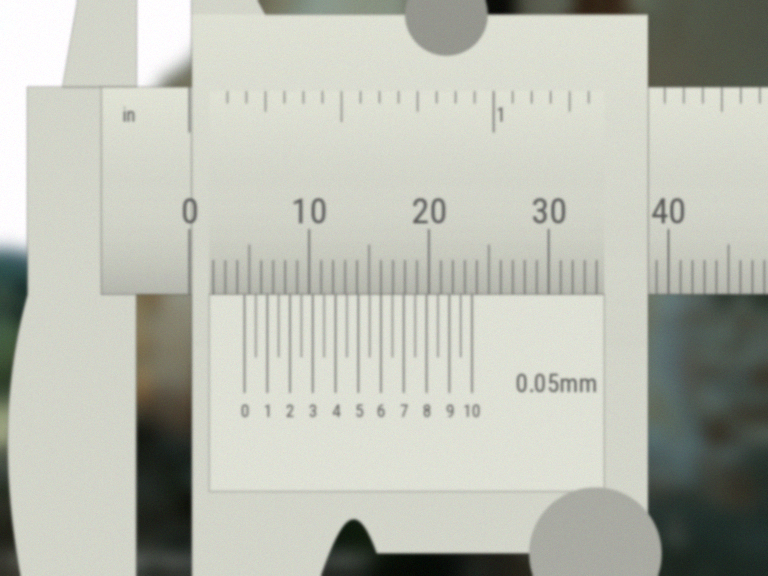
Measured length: 4.6 mm
